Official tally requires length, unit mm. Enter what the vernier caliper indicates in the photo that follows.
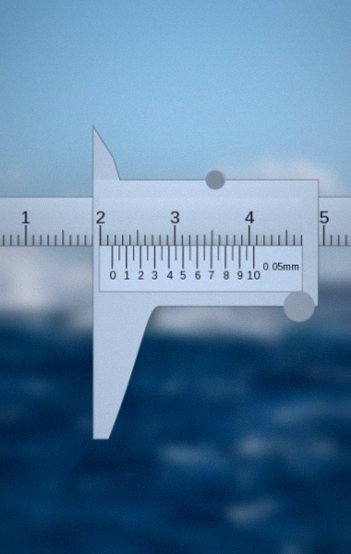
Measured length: 21.6 mm
